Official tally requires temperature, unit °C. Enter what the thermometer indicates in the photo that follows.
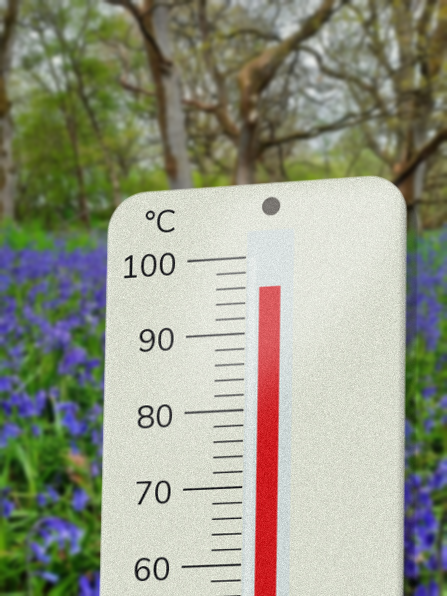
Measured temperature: 96 °C
